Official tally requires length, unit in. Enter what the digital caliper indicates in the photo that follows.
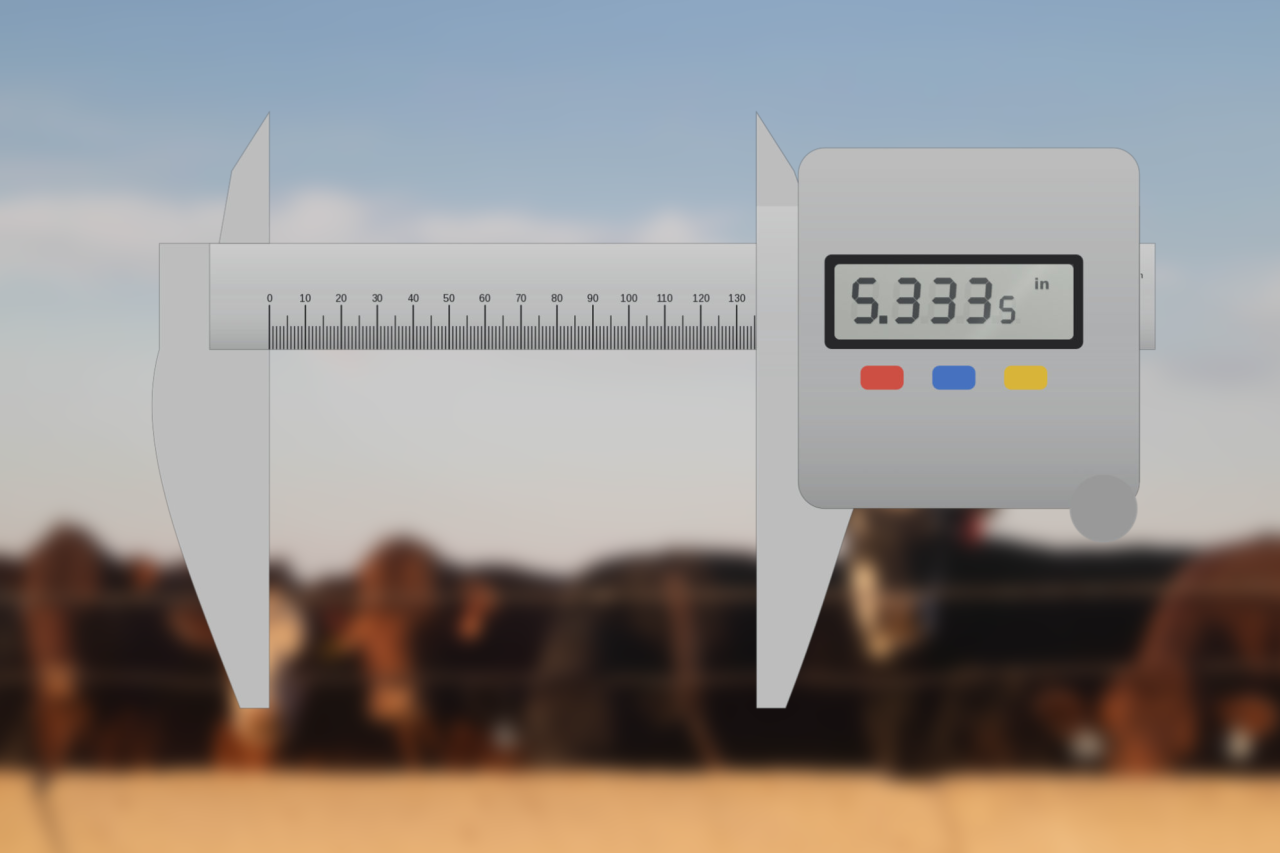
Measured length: 5.3335 in
